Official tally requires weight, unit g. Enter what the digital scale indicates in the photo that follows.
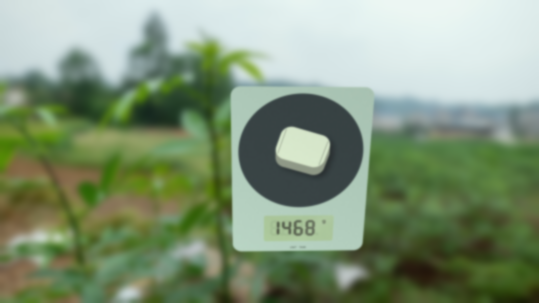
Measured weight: 1468 g
